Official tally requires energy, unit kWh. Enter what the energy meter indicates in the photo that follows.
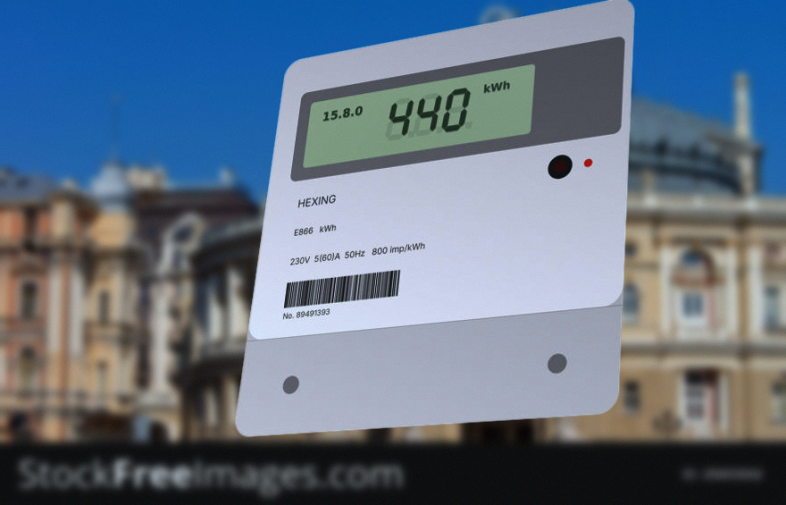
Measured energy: 440 kWh
